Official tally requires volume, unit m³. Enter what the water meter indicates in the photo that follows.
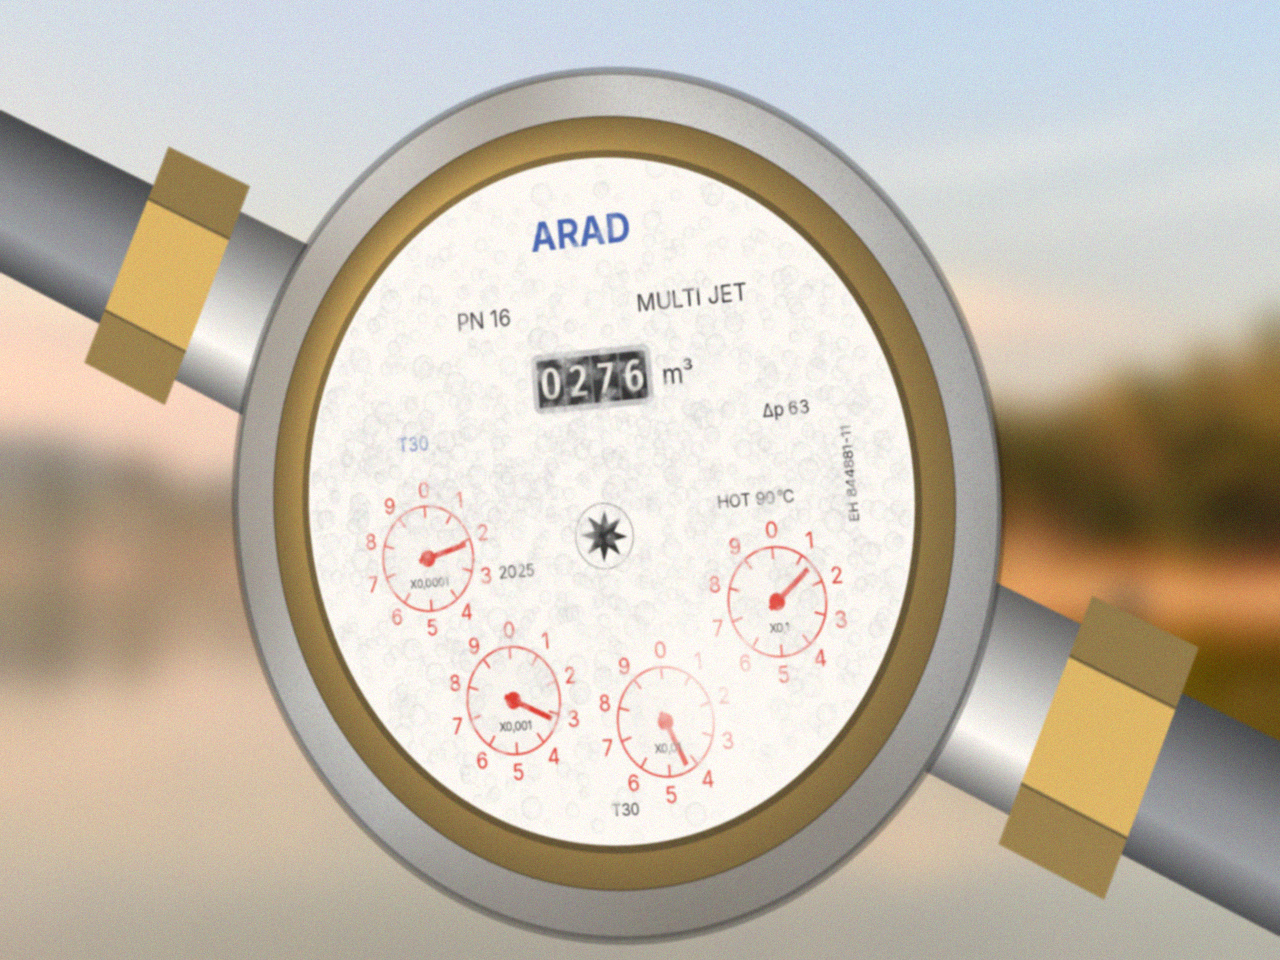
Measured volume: 276.1432 m³
